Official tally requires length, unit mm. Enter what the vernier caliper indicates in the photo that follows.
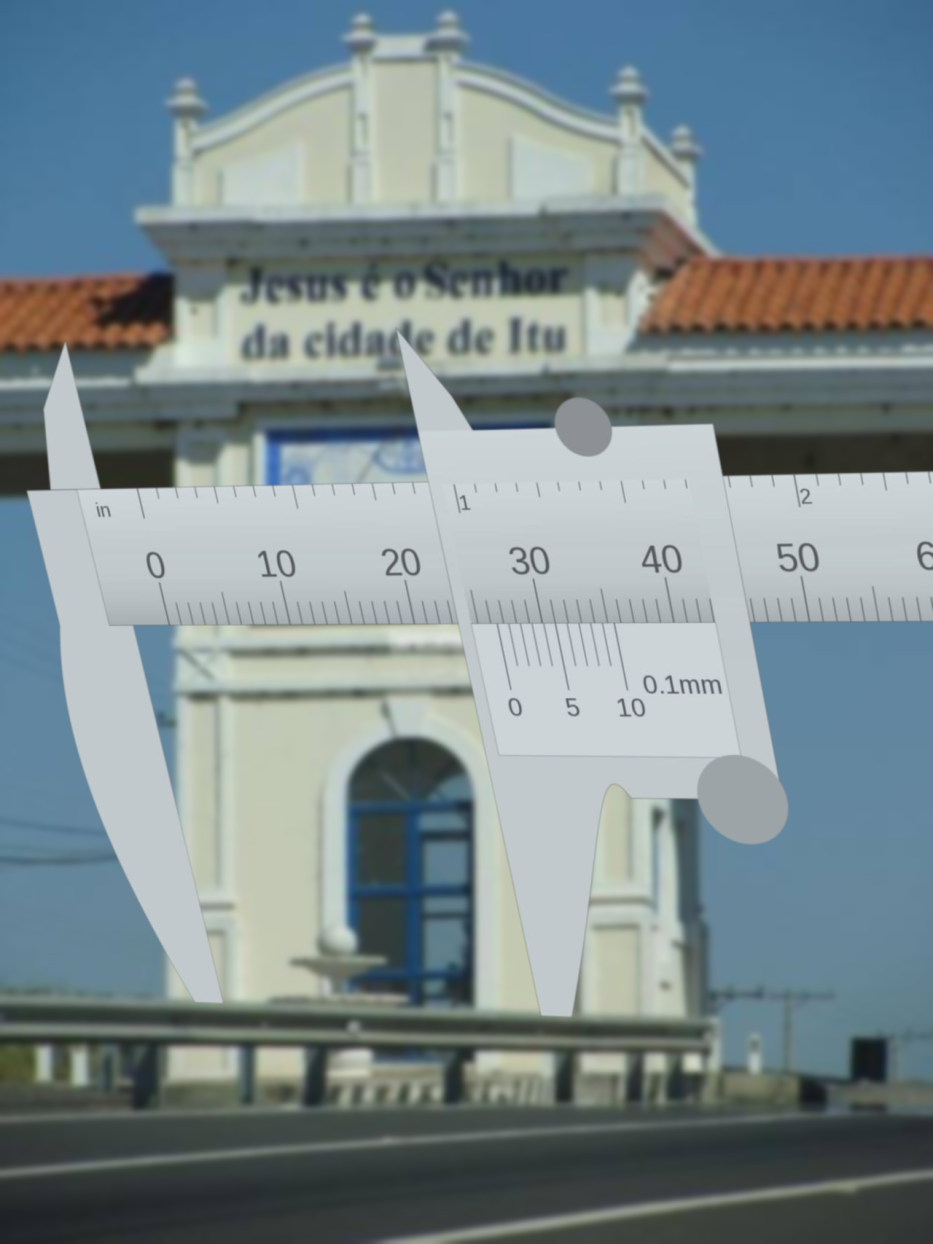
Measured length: 26.5 mm
